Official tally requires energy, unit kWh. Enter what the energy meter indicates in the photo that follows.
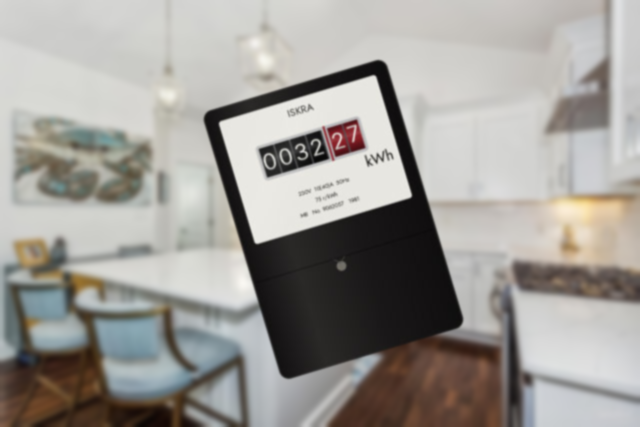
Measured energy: 32.27 kWh
